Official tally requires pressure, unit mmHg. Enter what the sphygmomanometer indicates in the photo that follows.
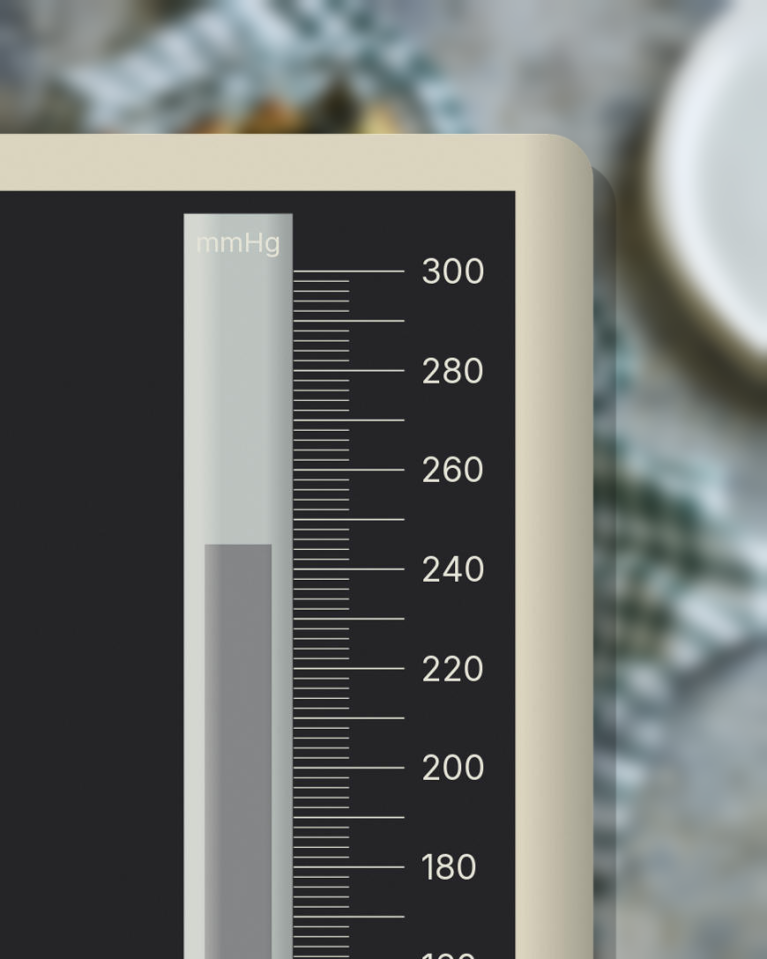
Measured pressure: 245 mmHg
